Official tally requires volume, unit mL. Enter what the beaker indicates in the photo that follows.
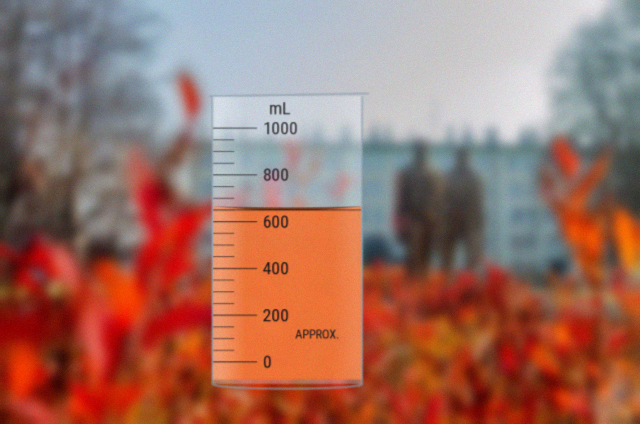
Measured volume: 650 mL
